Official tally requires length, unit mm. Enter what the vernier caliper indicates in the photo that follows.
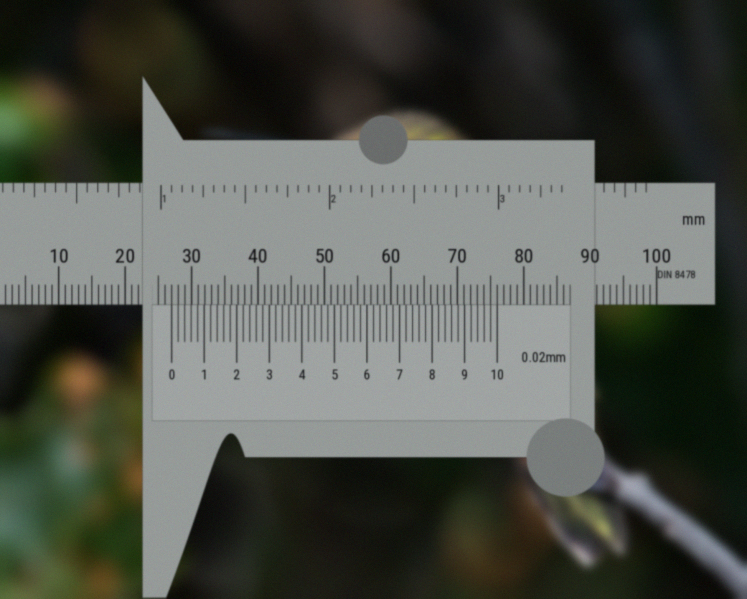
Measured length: 27.0 mm
